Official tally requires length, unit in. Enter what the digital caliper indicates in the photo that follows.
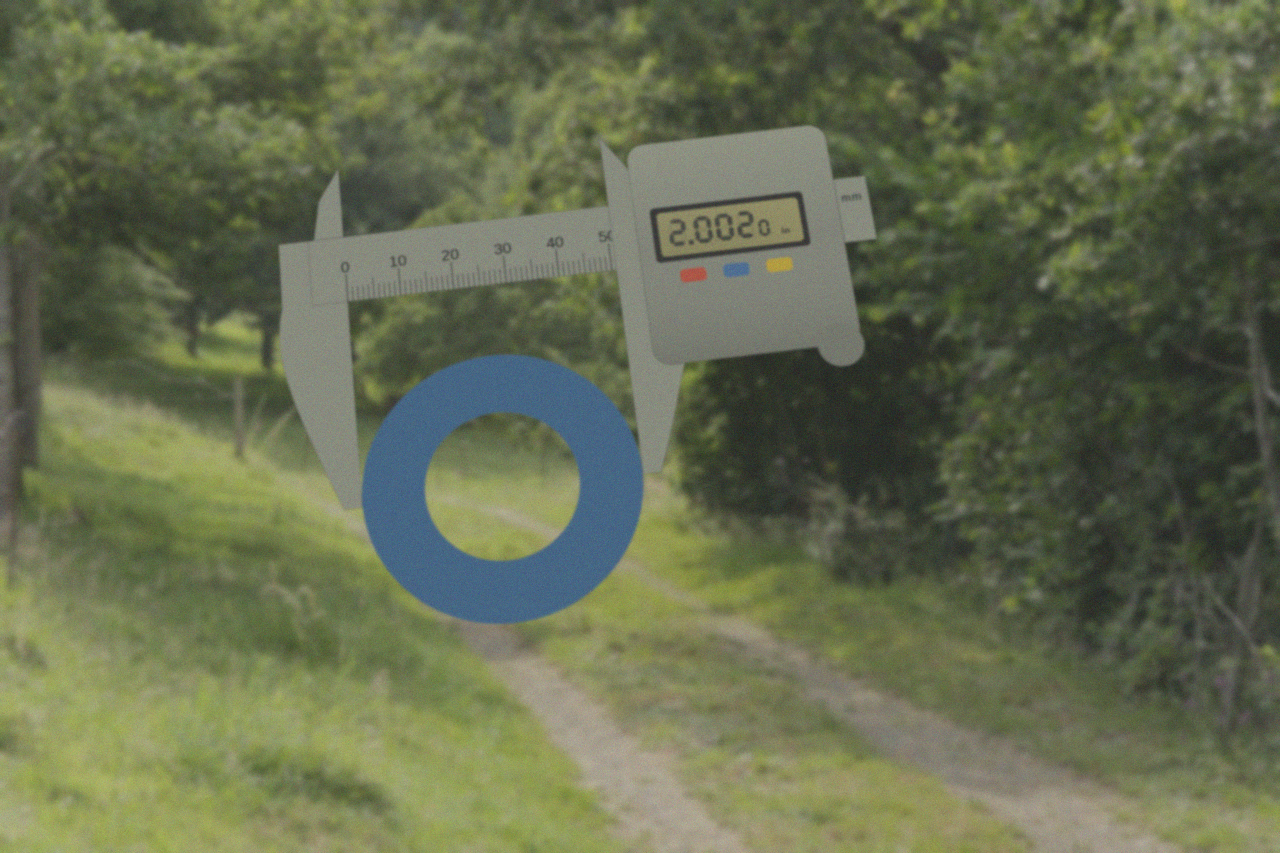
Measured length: 2.0020 in
